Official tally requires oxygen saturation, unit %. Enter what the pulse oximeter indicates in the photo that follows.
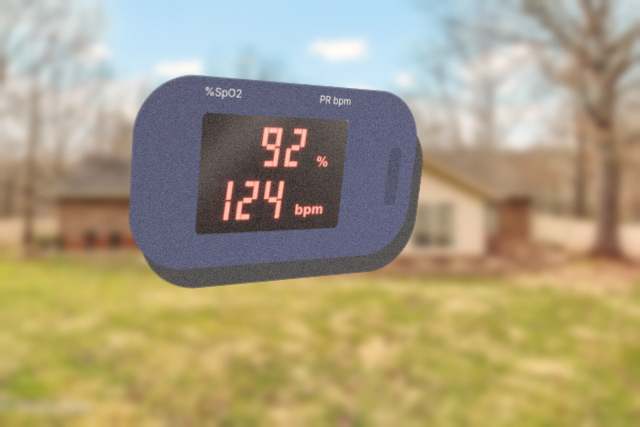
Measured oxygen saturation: 92 %
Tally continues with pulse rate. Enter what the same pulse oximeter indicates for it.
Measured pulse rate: 124 bpm
